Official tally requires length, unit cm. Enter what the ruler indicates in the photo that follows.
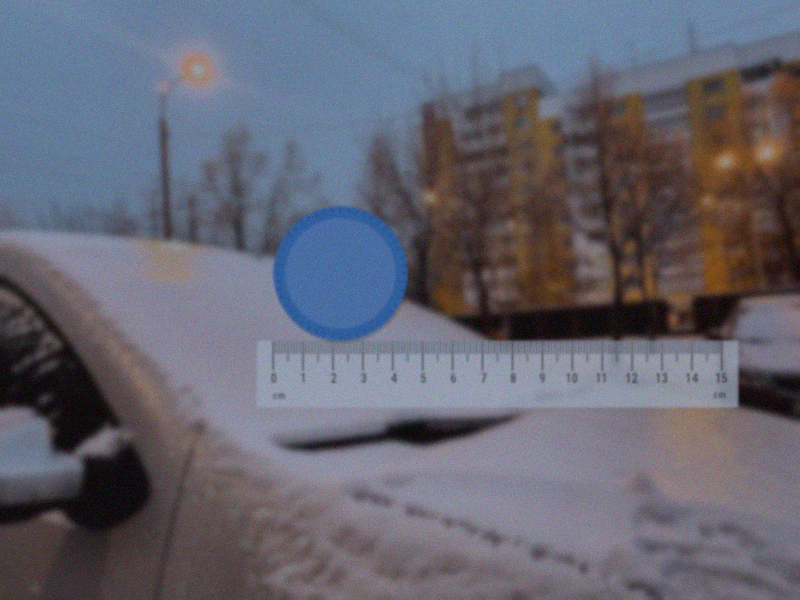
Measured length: 4.5 cm
